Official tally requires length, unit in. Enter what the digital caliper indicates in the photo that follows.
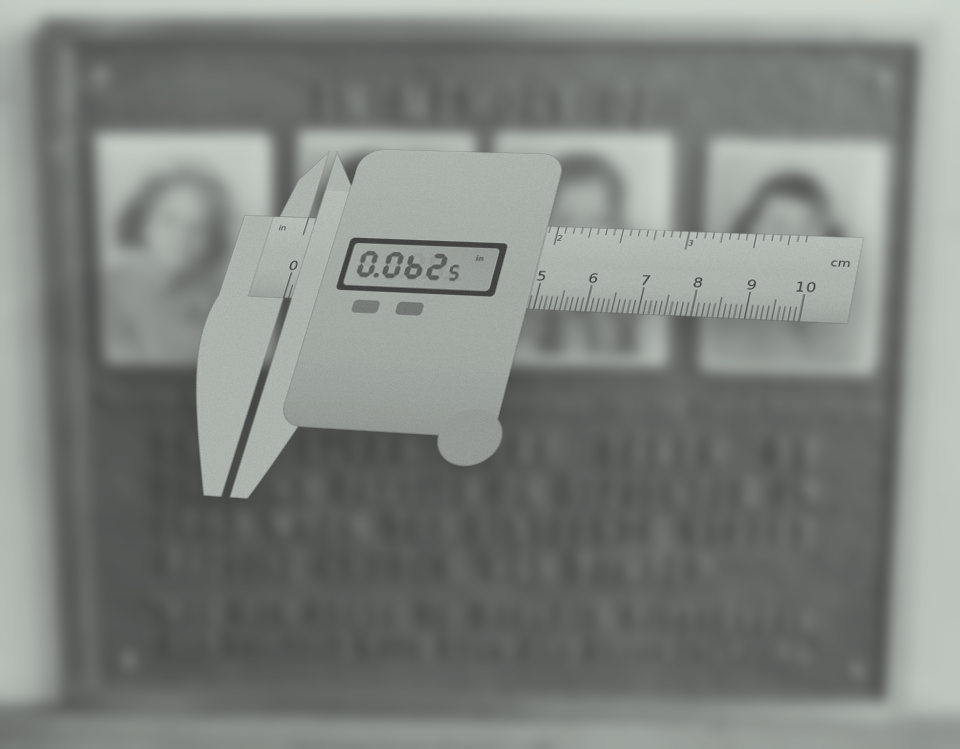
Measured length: 0.0625 in
